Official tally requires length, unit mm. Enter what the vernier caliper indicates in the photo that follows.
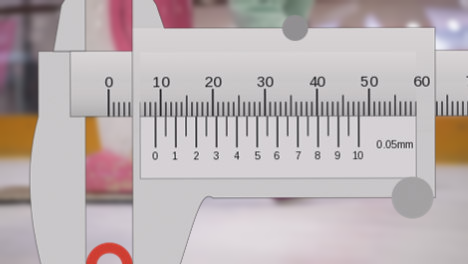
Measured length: 9.0 mm
